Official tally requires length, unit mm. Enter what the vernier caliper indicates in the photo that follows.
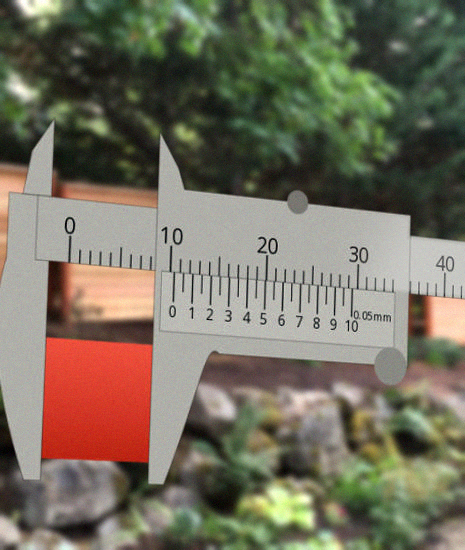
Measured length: 10.4 mm
